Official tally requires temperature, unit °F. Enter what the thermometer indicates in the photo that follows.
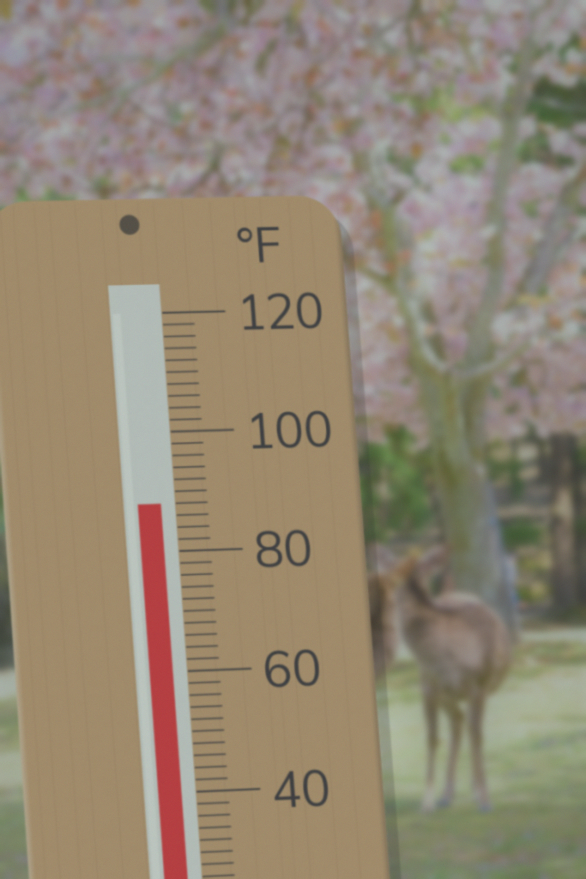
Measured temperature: 88 °F
